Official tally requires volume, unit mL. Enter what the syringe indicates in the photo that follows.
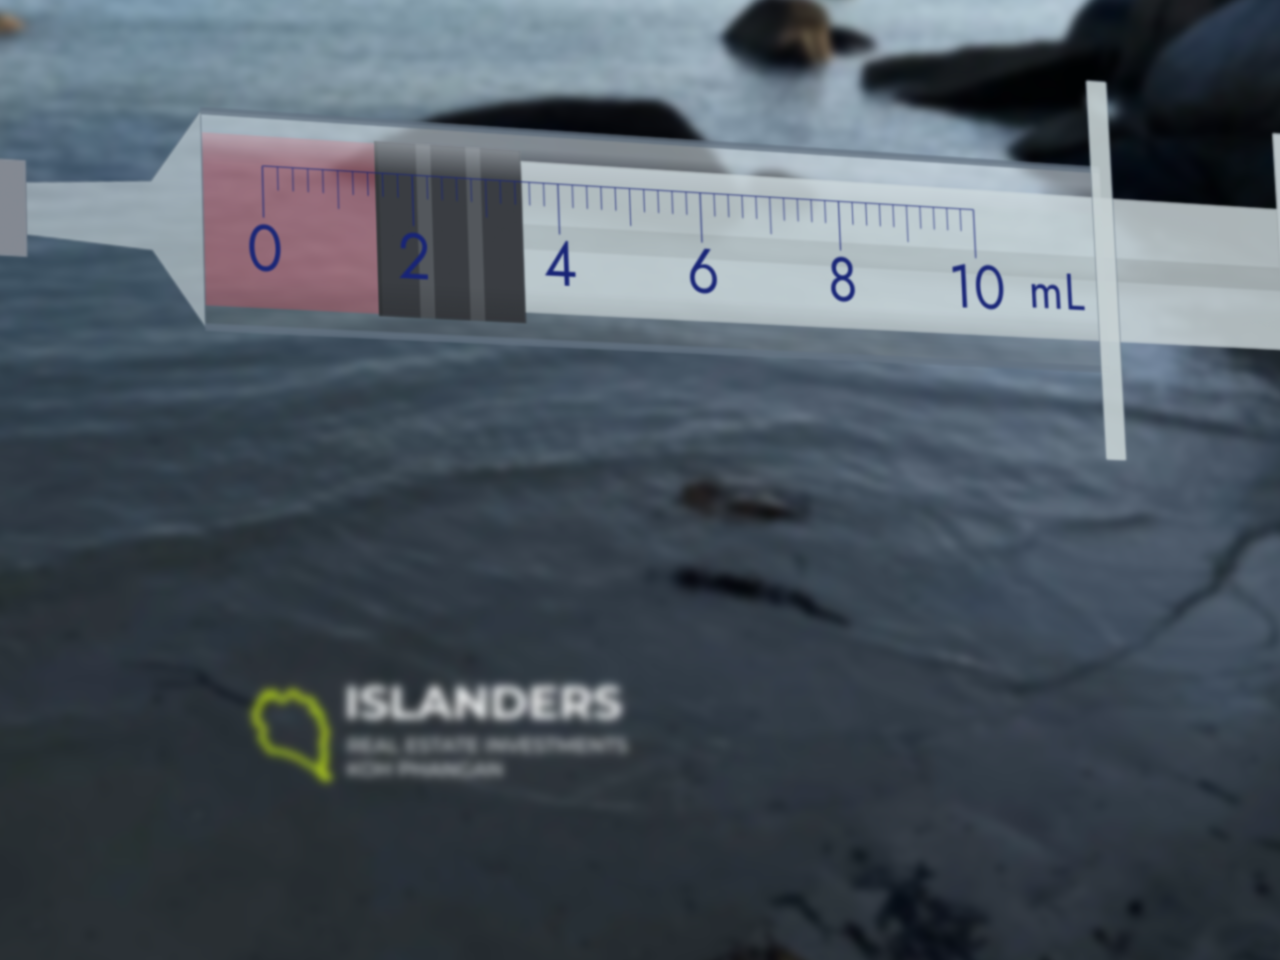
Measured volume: 1.5 mL
